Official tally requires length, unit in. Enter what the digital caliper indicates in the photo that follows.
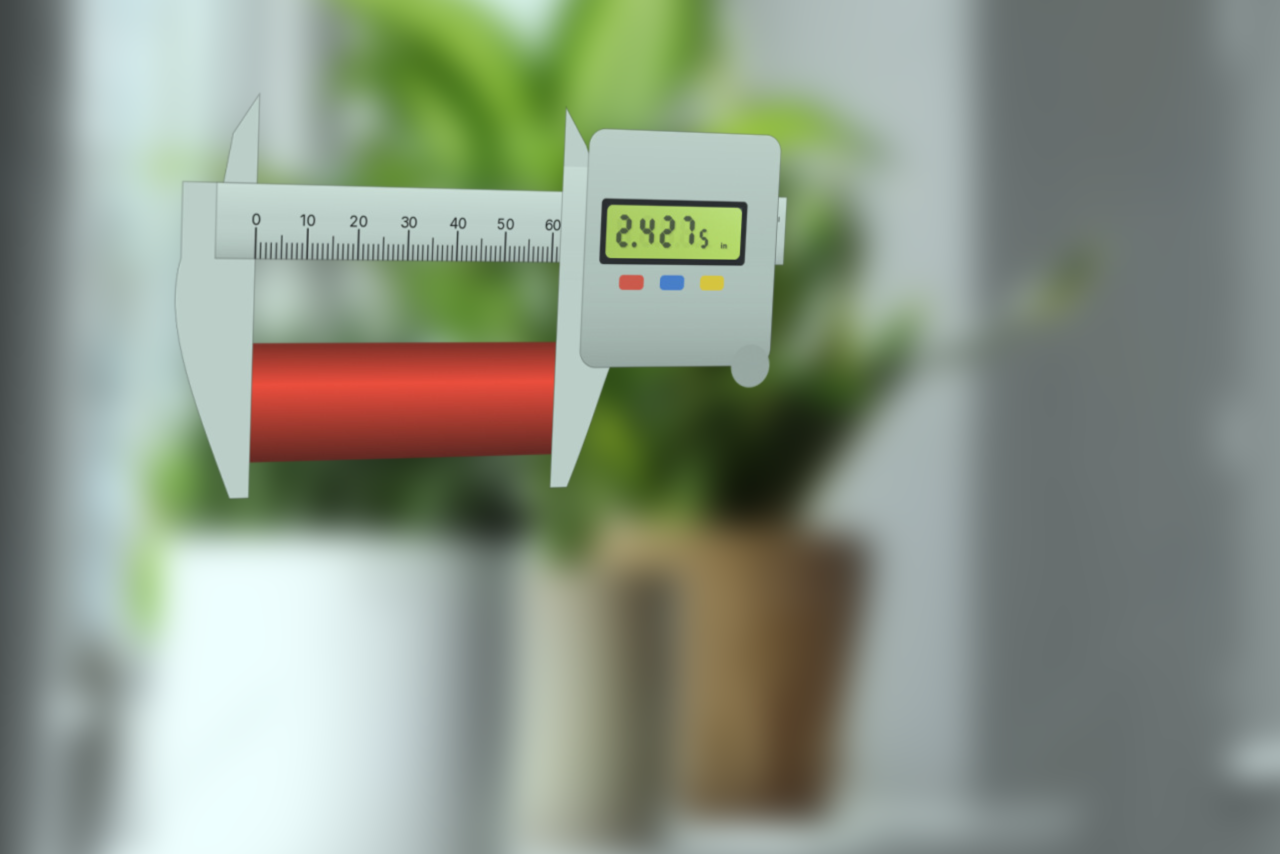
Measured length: 2.4275 in
